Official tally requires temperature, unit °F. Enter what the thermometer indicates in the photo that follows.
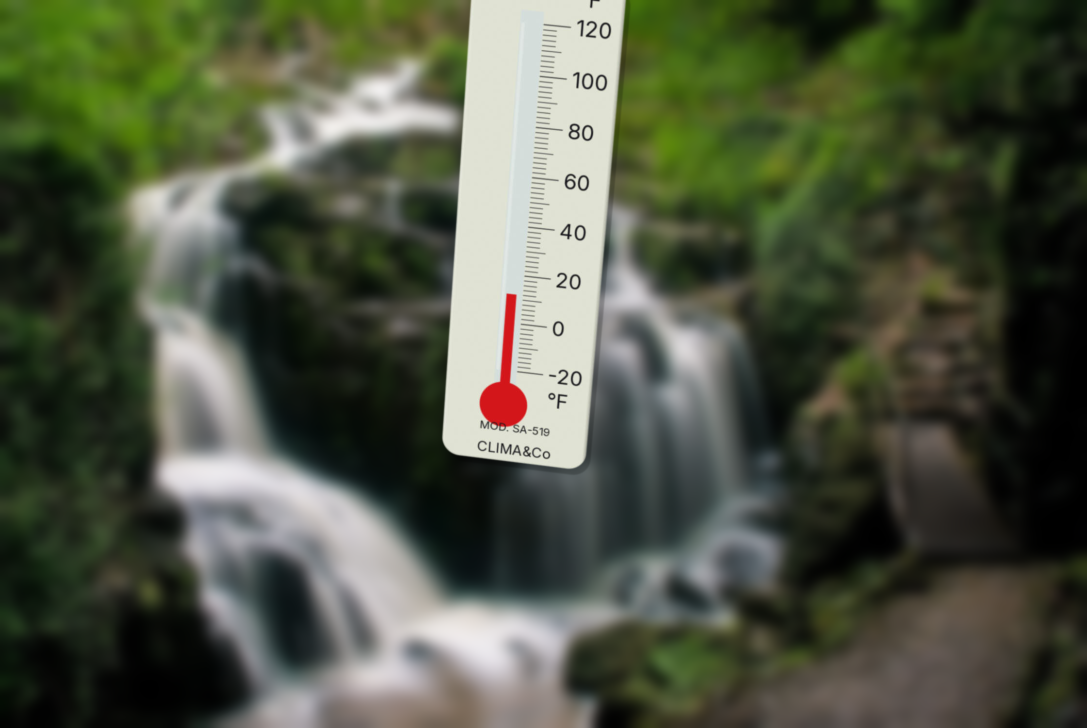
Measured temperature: 12 °F
